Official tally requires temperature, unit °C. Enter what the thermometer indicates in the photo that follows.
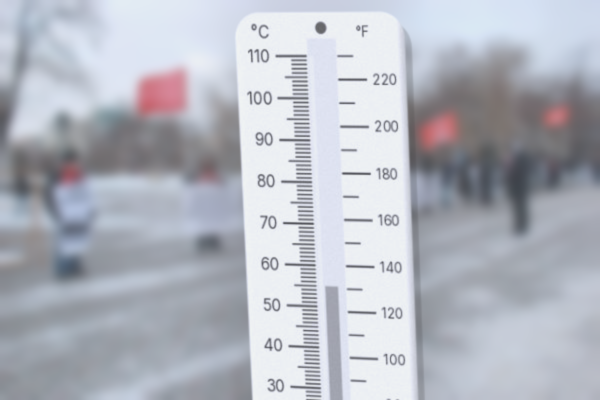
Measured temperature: 55 °C
